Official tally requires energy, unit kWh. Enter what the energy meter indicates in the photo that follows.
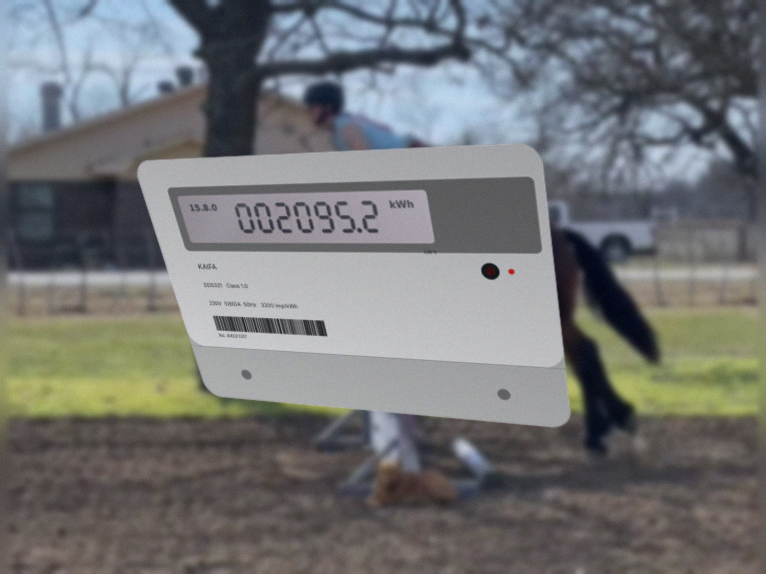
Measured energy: 2095.2 kWh
